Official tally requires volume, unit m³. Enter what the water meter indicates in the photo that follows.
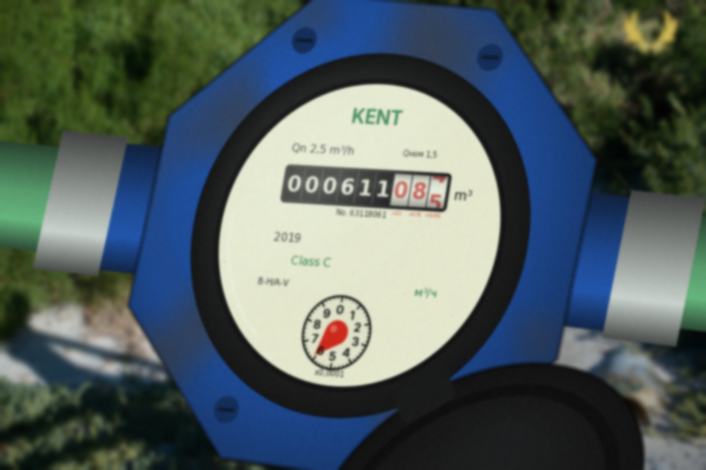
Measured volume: 611.0846 m³
